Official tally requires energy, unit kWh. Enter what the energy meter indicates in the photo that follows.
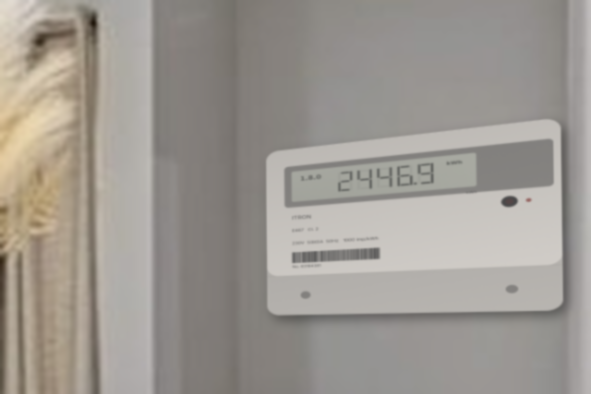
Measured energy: 2446.9 kWh
